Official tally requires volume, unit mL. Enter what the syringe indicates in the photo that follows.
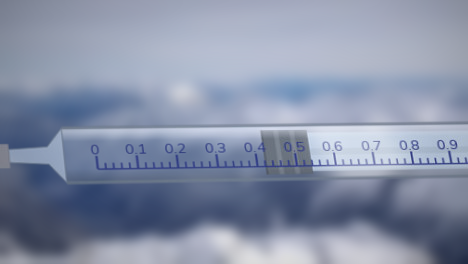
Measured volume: 0.42 mL
